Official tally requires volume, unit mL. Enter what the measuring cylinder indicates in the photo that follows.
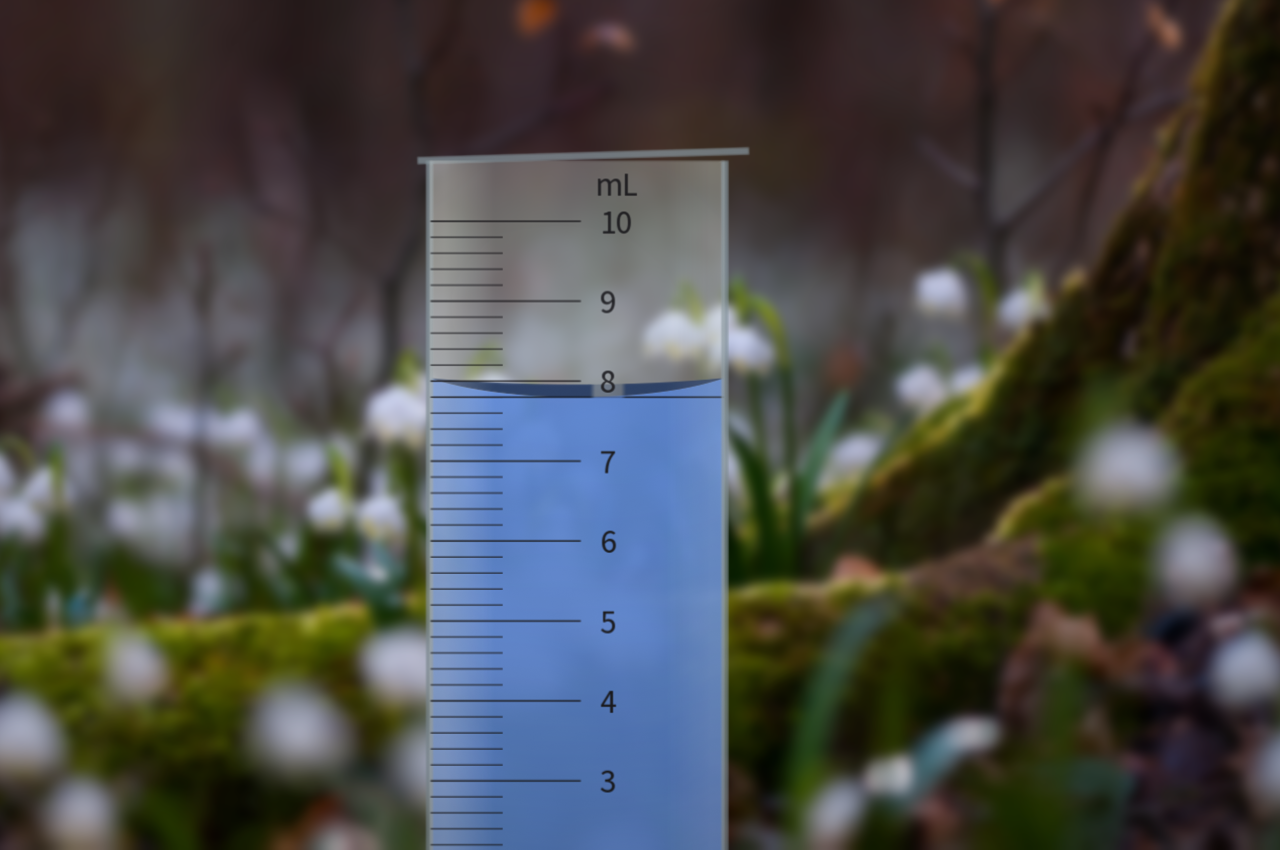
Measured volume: 7.8 mL
